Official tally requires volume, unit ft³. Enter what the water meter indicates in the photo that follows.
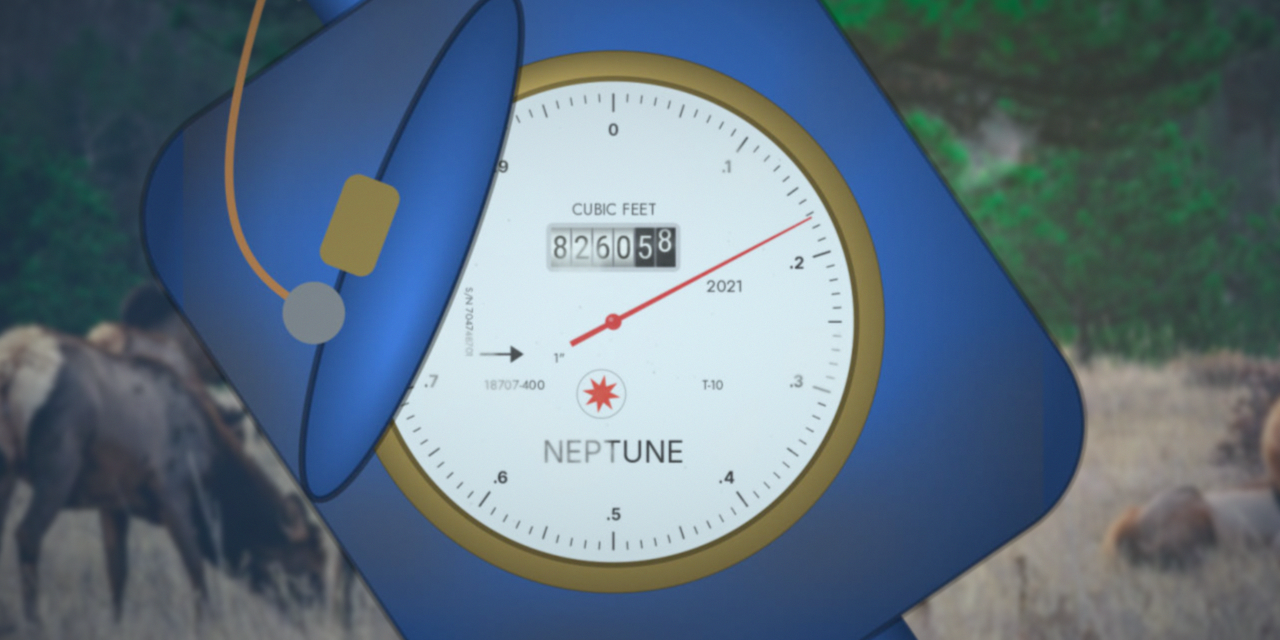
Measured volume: 826058.17 ft³
